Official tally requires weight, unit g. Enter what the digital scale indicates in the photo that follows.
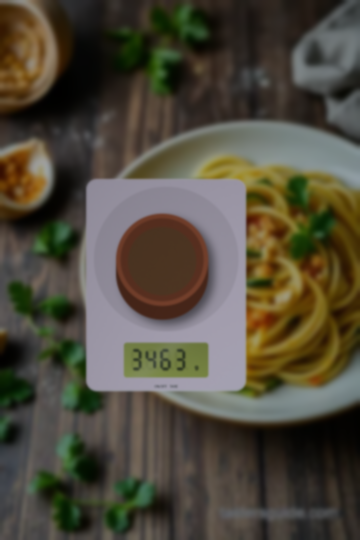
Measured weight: 3463 g
